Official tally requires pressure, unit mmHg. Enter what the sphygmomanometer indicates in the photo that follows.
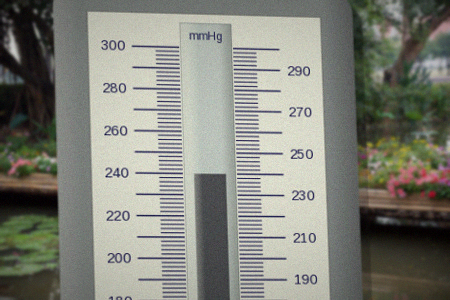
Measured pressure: 240 mmHg
